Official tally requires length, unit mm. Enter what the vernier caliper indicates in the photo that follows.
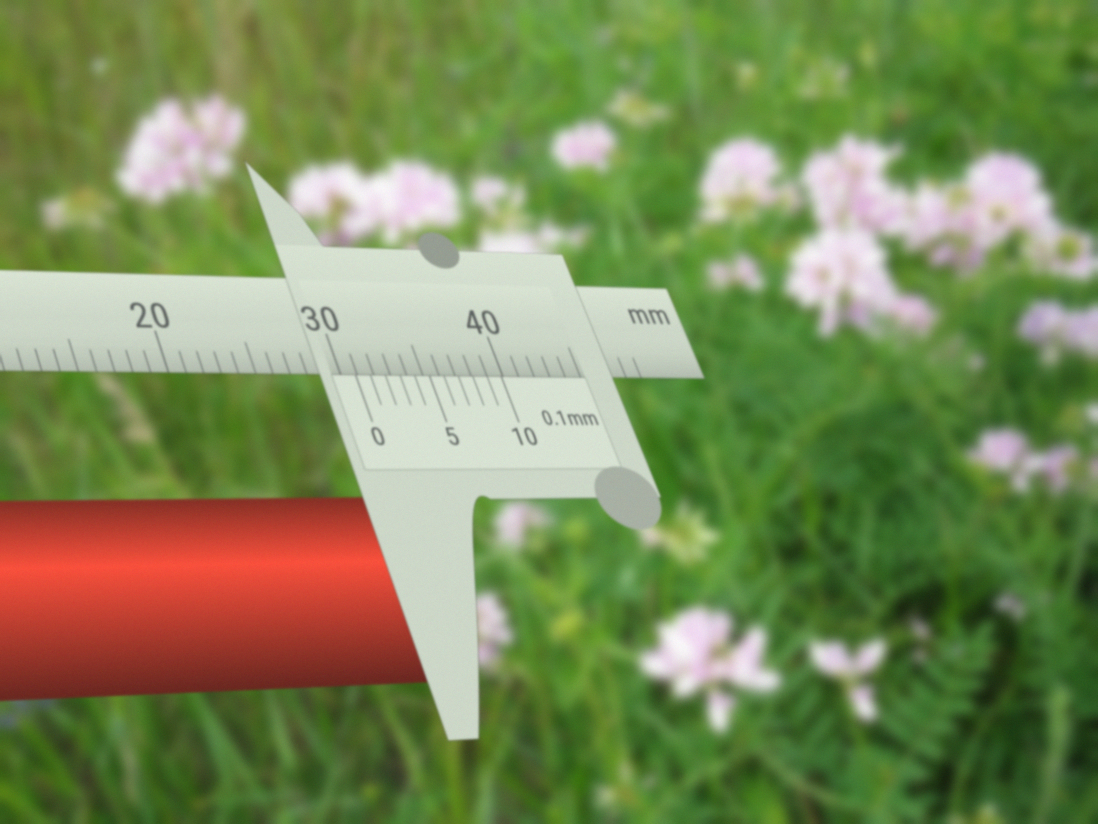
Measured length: 30.9 mm
